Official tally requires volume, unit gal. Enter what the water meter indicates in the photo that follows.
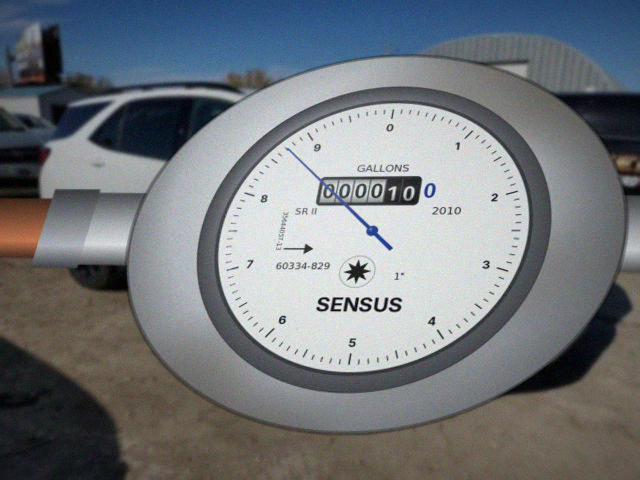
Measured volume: 98.7 gal
